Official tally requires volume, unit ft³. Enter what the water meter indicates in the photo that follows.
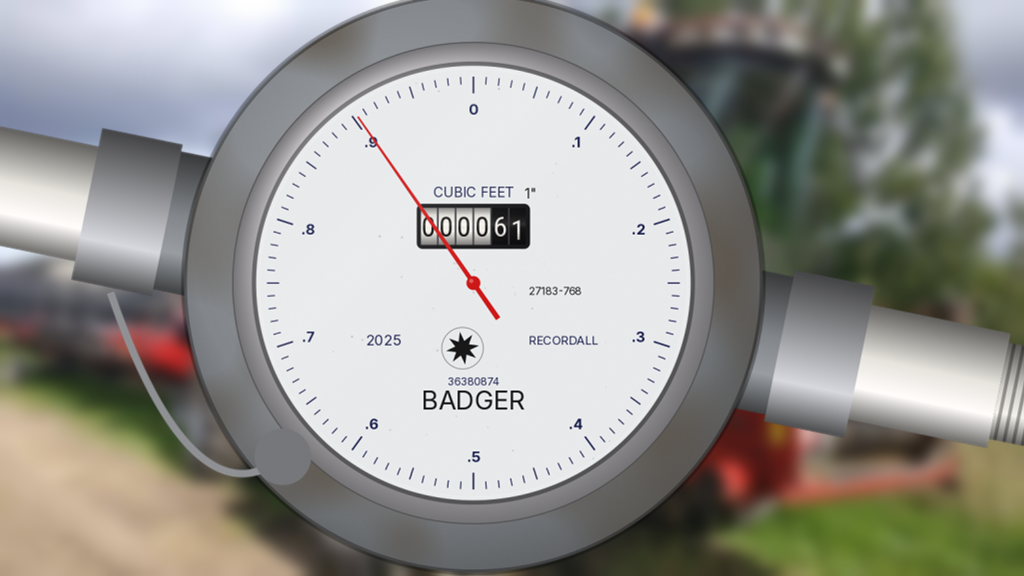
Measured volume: 60.90 ft³
